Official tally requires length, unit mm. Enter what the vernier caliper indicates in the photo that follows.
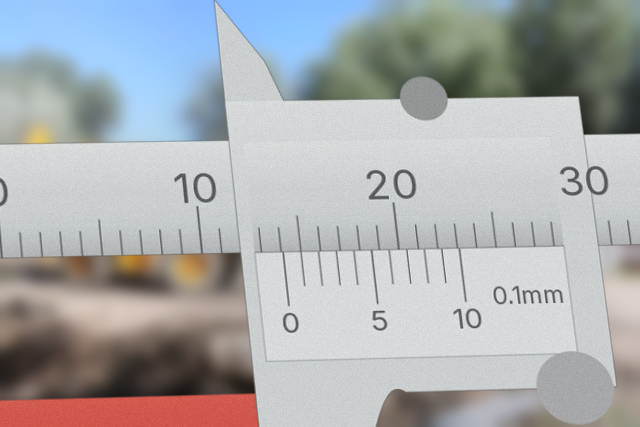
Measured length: 14.1 mm
